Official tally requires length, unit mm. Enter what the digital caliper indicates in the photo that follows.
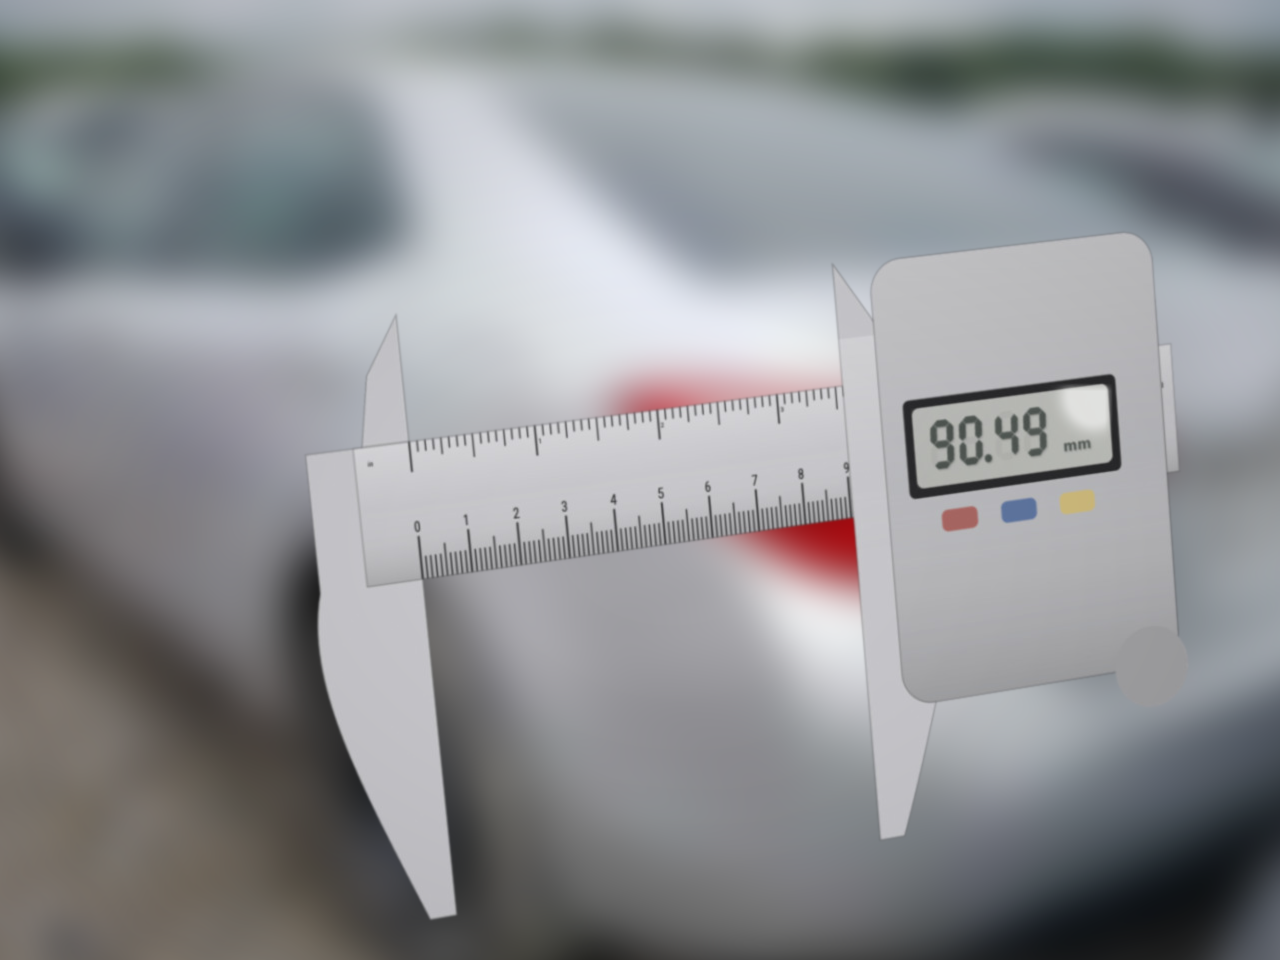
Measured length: 90.49 mm
